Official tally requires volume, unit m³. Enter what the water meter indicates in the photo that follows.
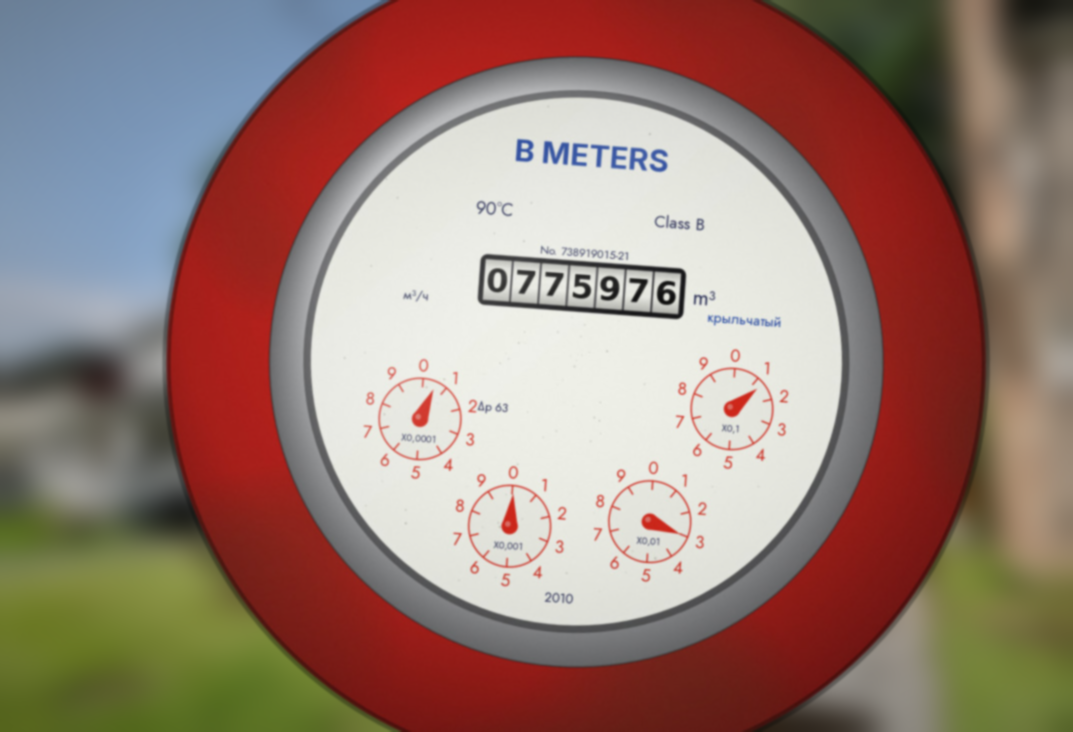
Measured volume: 775976.1300 m³
